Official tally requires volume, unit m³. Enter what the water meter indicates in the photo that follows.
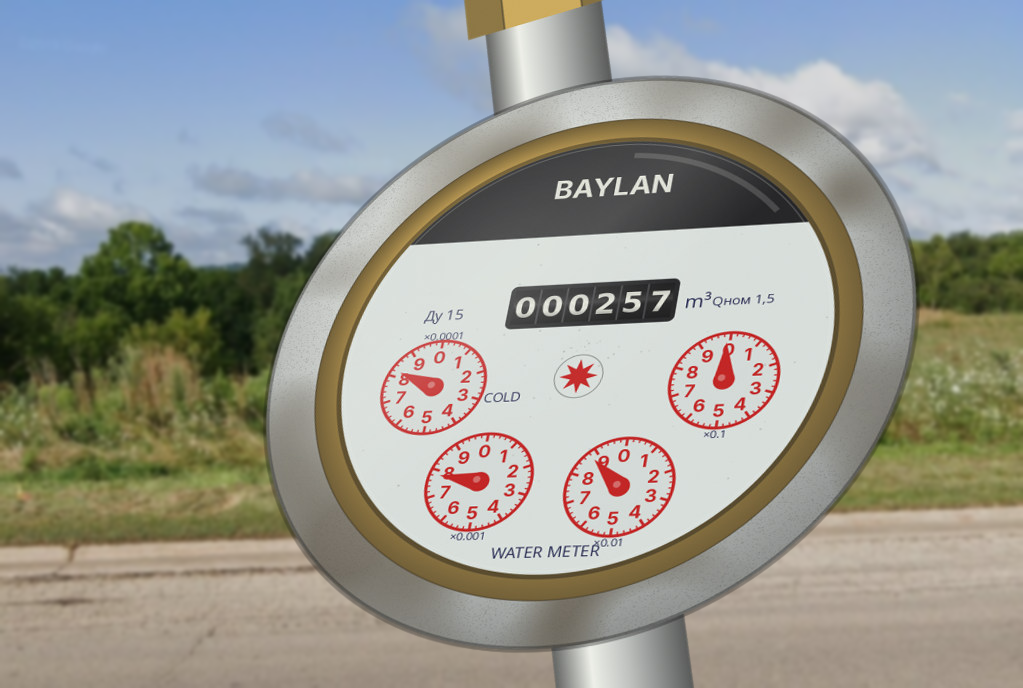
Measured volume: 256.9878 m³
